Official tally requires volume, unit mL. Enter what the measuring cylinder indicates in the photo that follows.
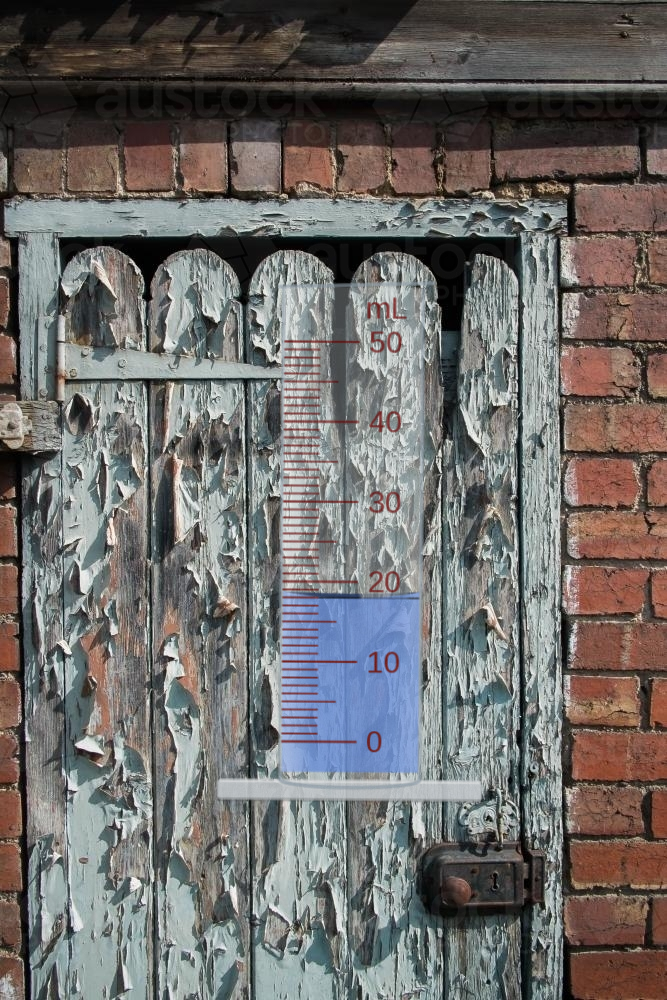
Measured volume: 18 mL
